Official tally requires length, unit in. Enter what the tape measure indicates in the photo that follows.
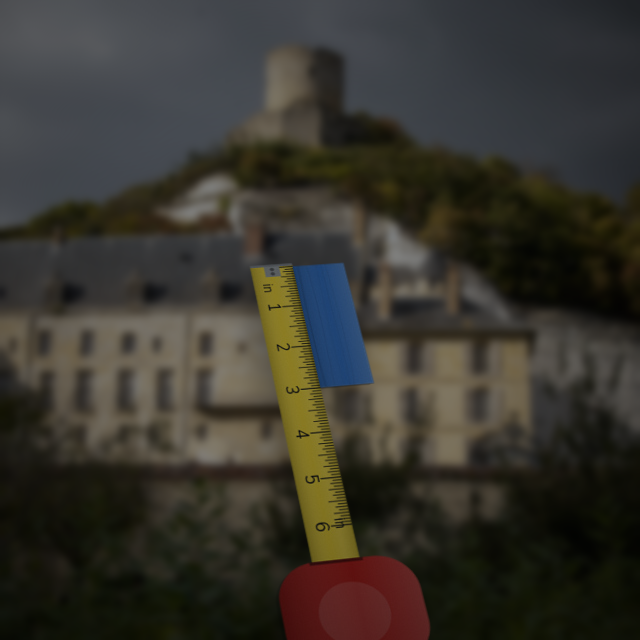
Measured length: 3 in
